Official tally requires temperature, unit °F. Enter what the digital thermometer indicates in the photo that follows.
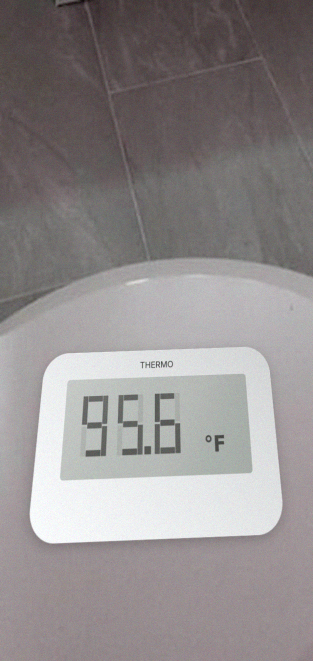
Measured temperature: 95.6 °F
